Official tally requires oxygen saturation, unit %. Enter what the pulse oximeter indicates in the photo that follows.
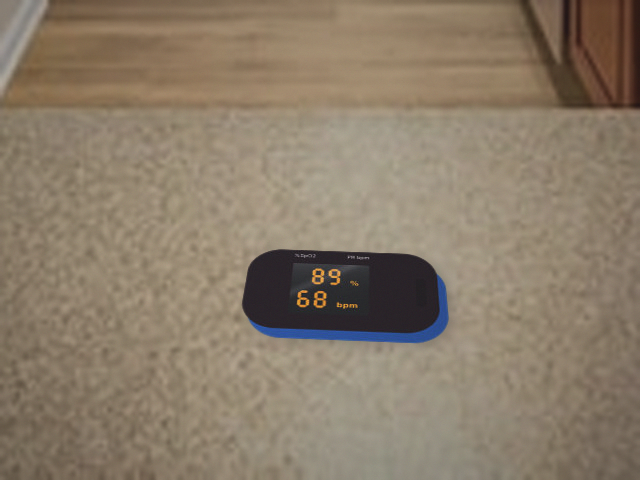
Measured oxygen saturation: 89 %
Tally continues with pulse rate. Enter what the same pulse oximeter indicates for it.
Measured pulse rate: 68 bpm
